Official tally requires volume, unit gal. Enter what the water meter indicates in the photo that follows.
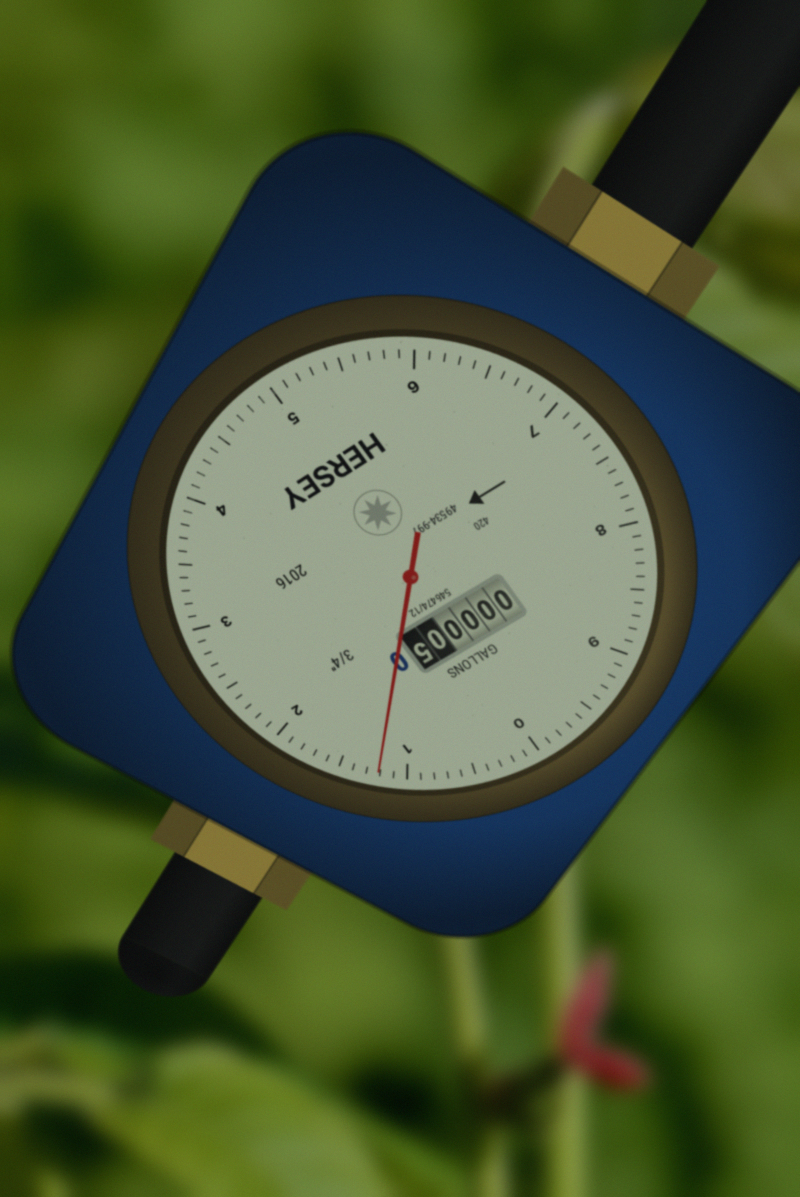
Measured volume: 51.2 gal
